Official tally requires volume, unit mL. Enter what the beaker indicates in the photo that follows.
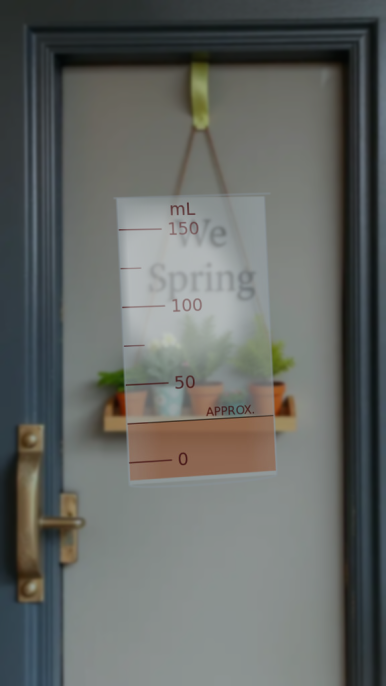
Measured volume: 25 mL
